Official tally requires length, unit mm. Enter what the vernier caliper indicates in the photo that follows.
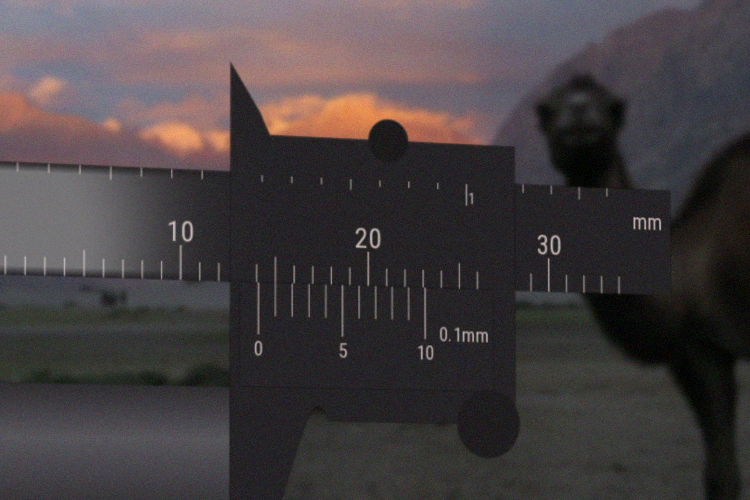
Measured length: 14.1 mm
